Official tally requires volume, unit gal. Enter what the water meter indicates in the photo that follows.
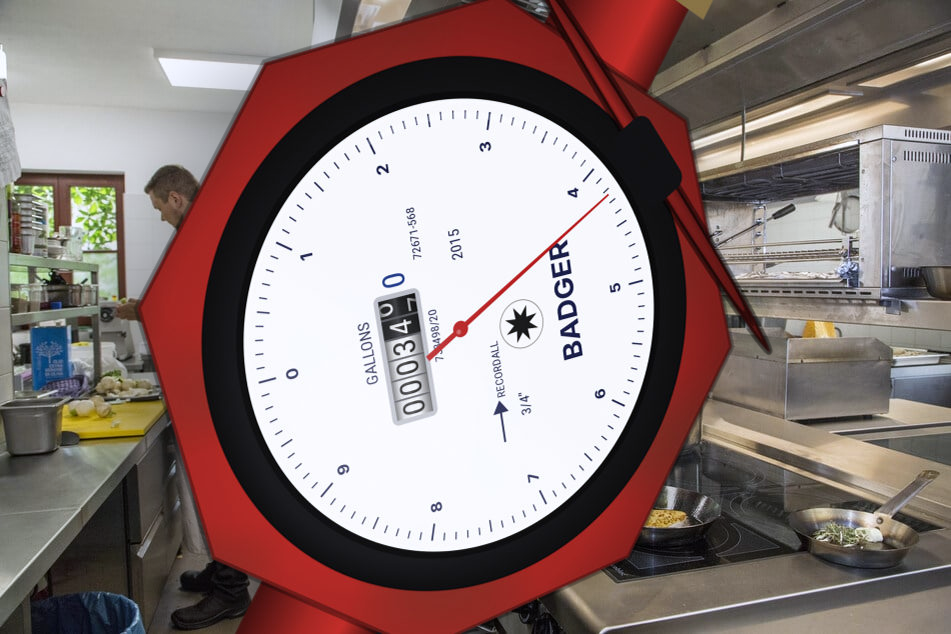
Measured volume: 3464.2 gal
